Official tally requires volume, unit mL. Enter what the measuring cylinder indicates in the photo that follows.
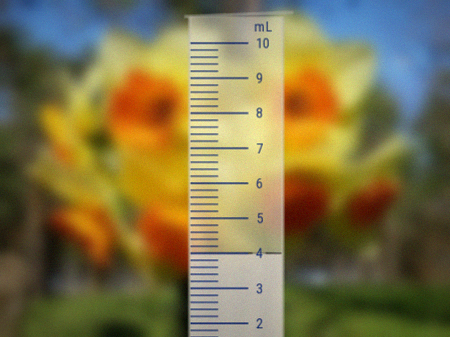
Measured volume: 4 mL
